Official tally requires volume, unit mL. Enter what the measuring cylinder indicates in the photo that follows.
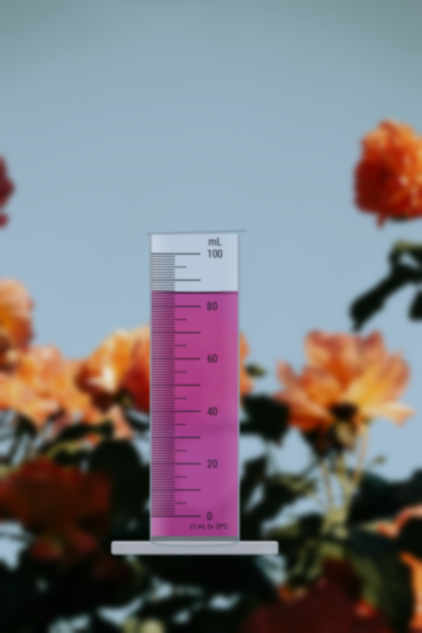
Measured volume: 85 mL
